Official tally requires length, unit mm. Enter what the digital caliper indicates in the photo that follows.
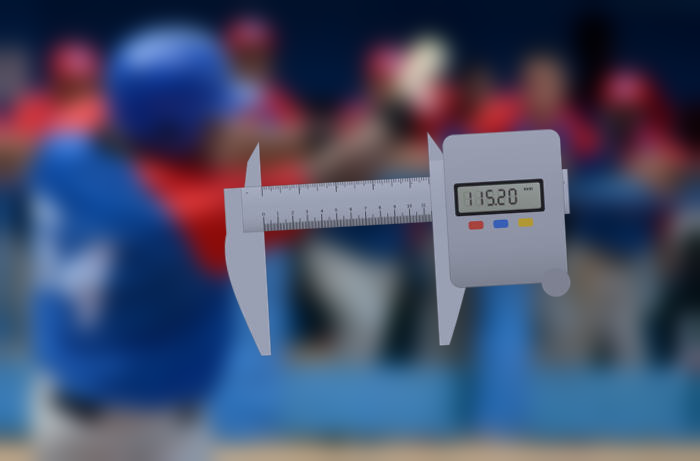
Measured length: 115.20 mm
